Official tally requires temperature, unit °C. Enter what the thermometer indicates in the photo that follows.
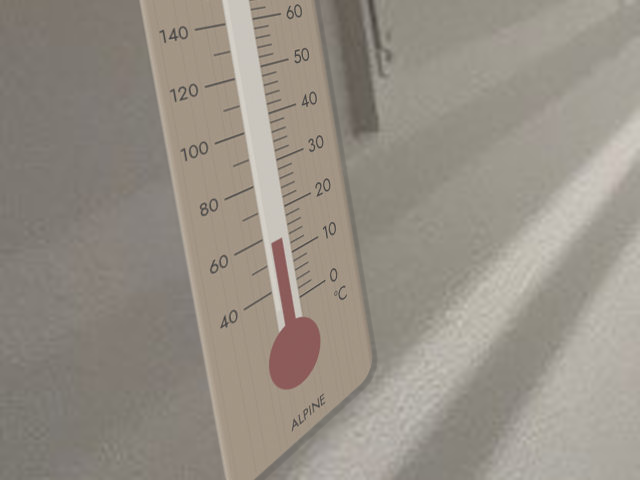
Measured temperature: 14 °C
